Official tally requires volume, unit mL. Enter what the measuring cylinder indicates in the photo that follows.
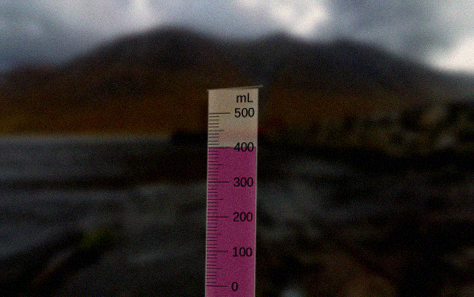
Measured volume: 400 mL
